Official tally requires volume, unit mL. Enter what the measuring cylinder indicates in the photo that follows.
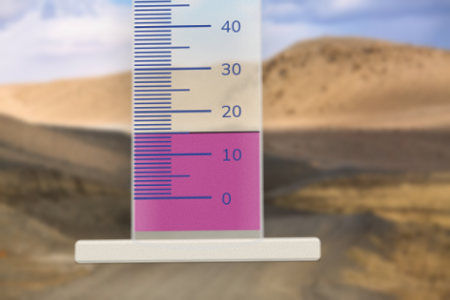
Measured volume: 15 mL
